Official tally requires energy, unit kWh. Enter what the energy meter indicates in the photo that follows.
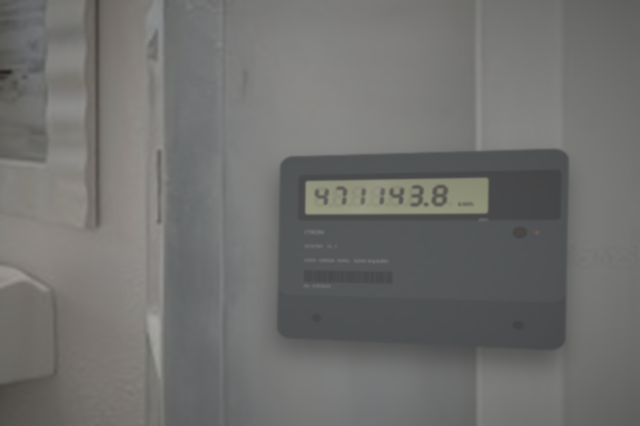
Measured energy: 471143.8 kWh
